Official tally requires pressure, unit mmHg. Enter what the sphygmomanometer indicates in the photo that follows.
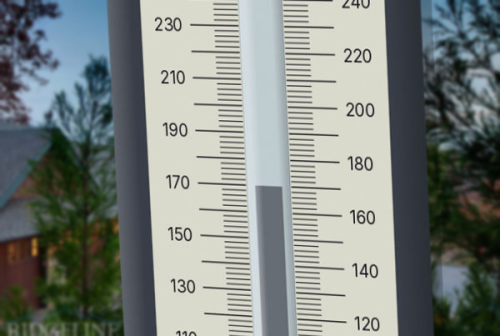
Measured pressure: 170 mmHg
